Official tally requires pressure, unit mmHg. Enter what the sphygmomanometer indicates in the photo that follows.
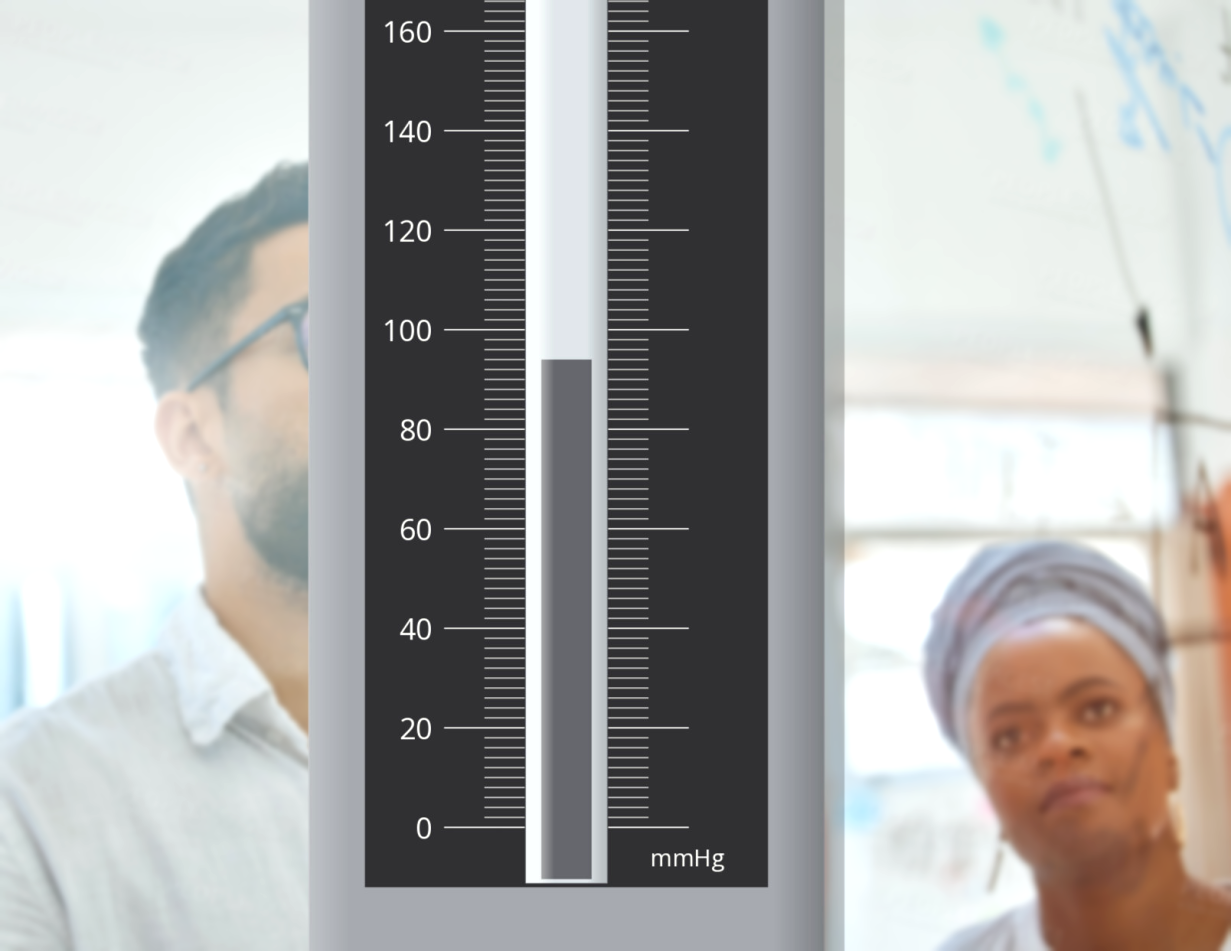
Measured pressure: 94 mmHg
